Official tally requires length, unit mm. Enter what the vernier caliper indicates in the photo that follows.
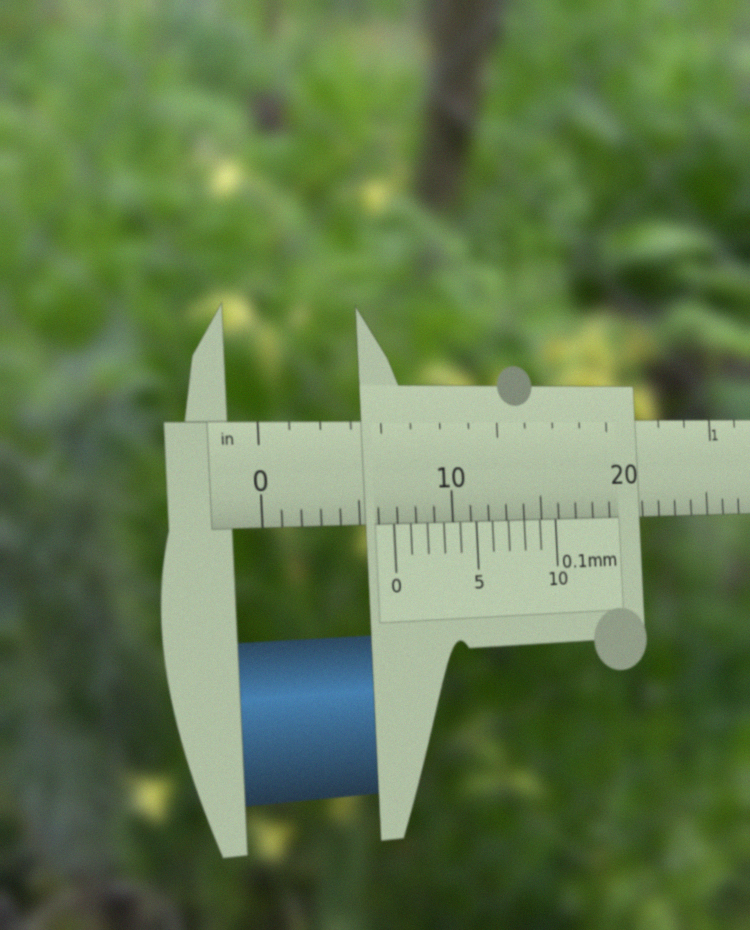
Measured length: 6.8 mm
